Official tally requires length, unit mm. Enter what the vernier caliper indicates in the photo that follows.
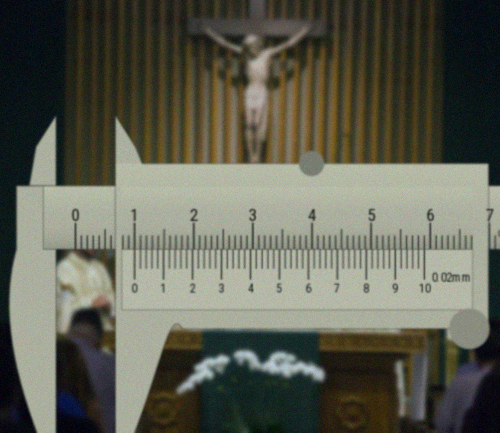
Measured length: 10.0 mm
